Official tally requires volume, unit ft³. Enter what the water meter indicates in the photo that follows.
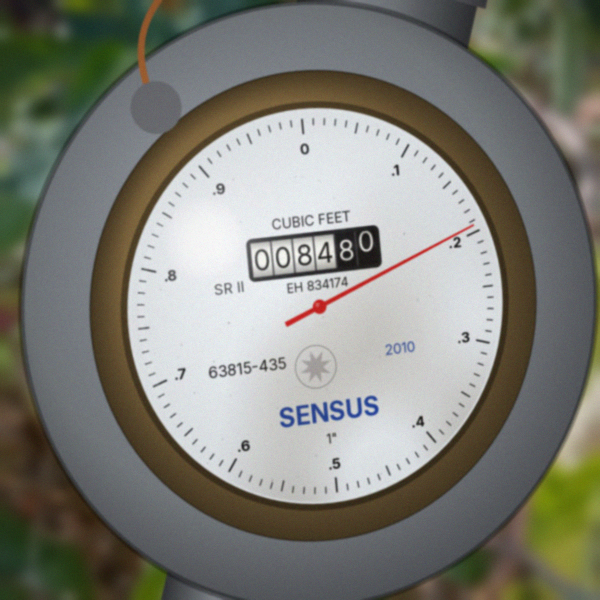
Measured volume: 8480.19 ft³
